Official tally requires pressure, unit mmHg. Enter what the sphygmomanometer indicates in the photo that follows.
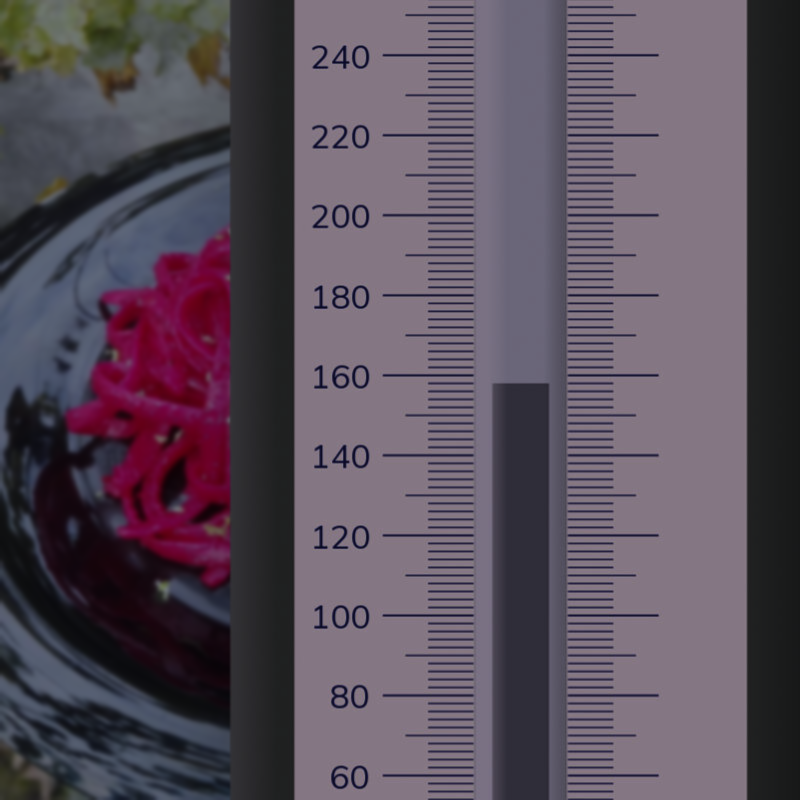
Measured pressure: 158 mmHg
